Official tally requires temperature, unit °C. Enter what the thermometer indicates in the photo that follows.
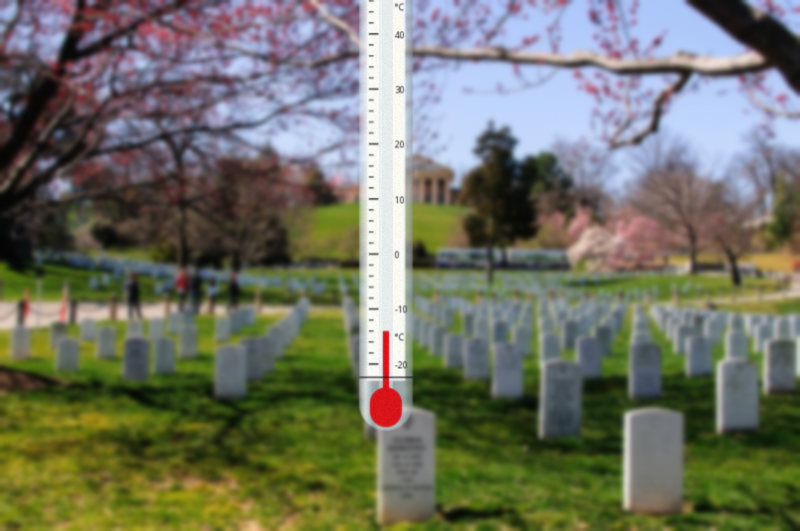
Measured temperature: -14 °C
